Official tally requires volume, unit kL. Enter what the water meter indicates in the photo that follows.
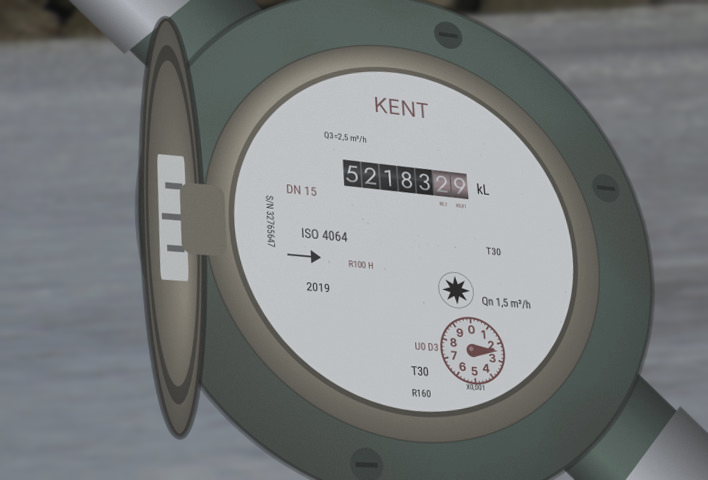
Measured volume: 52183.292 kL
